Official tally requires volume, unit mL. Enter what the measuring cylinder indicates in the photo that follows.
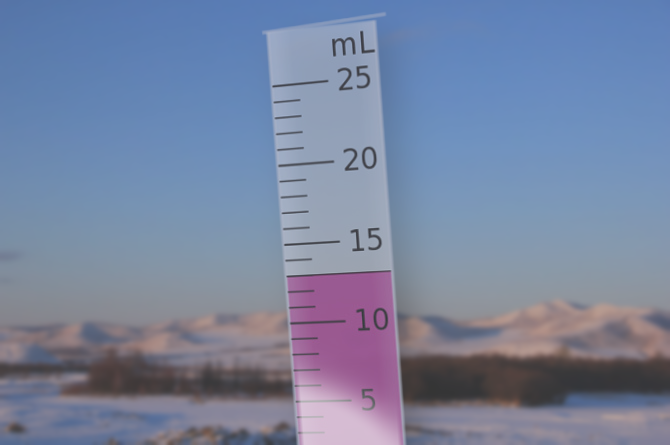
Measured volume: 13 mL
